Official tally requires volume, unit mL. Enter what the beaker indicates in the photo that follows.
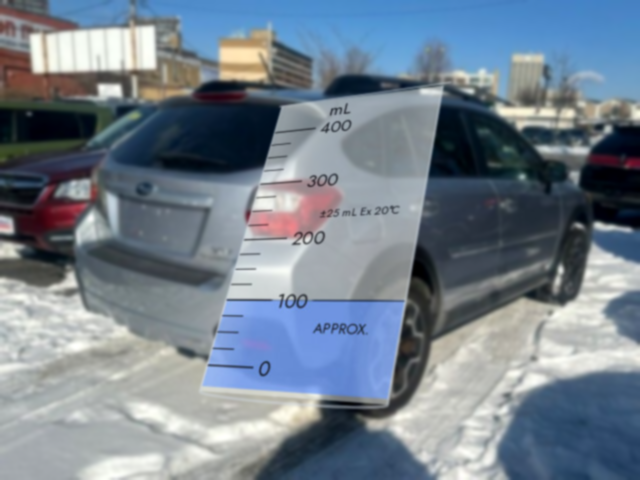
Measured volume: 100 mL
